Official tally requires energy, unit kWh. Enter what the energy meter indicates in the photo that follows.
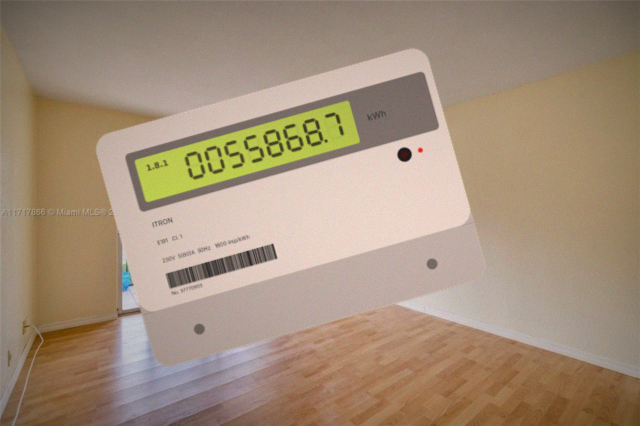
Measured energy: 55868.7 kWh
